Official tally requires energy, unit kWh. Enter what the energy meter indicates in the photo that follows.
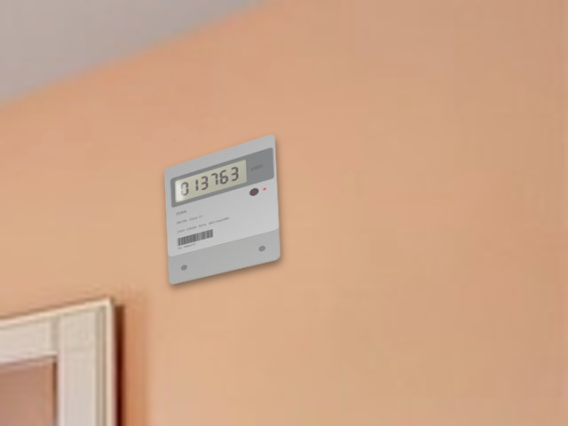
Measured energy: 13763 kWh
